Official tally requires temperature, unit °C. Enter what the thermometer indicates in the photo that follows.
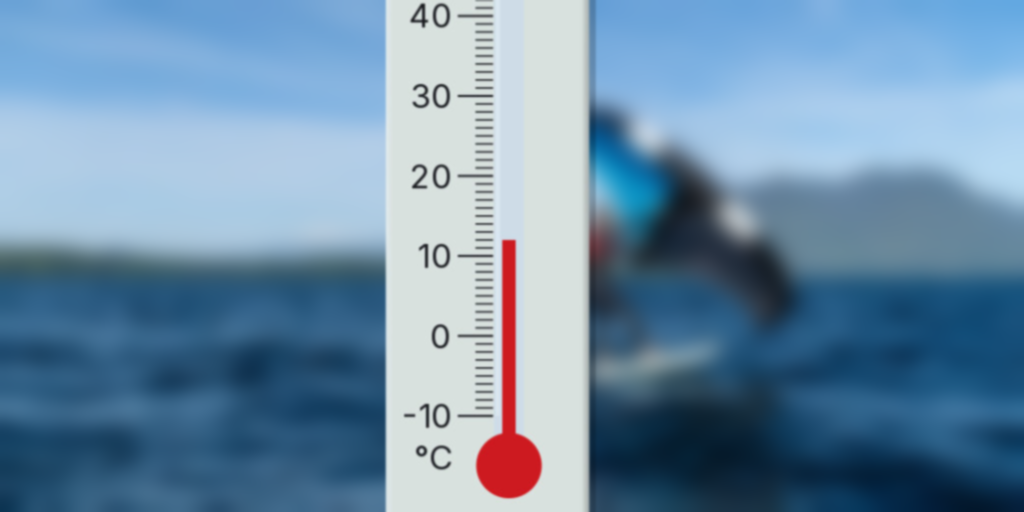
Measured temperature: 12 °C
